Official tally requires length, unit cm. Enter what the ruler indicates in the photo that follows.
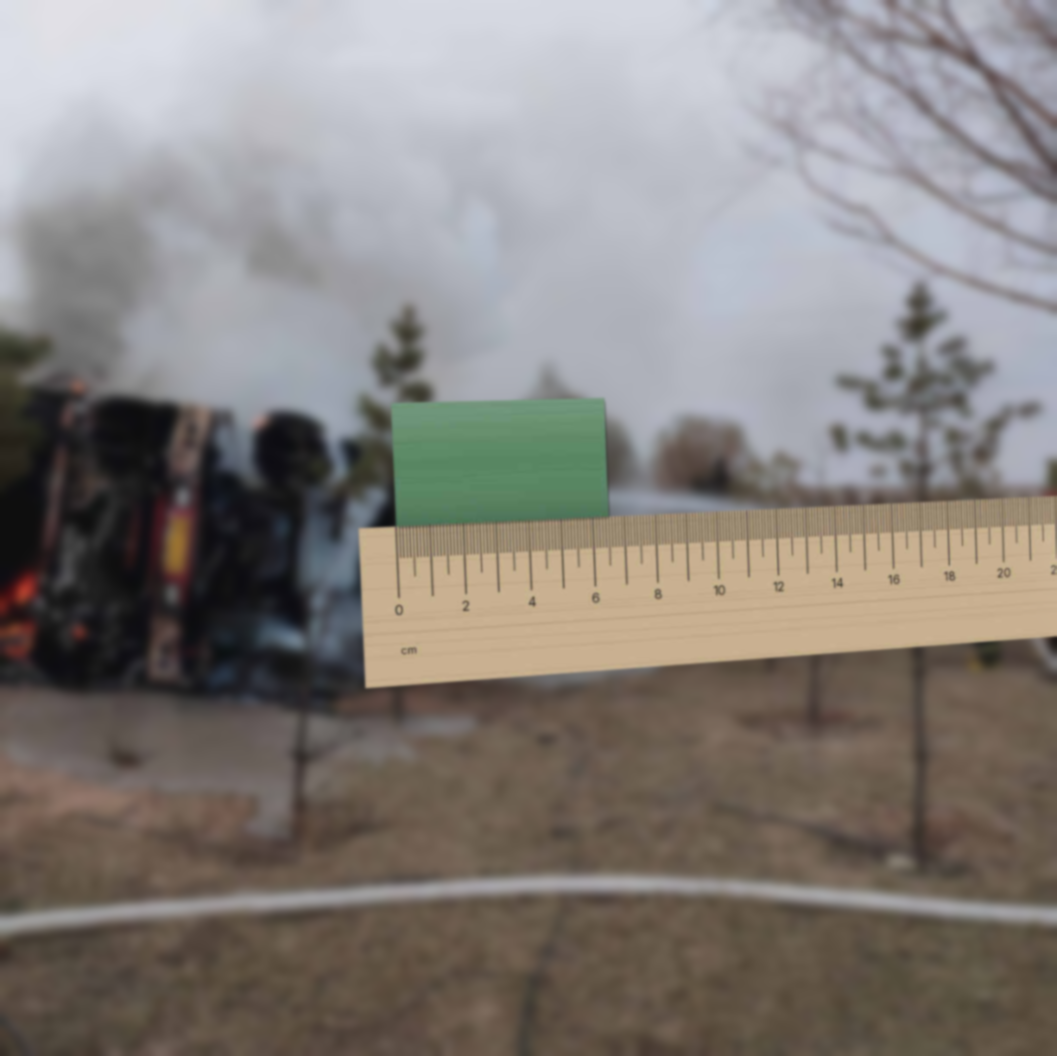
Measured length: 6.5 cm
